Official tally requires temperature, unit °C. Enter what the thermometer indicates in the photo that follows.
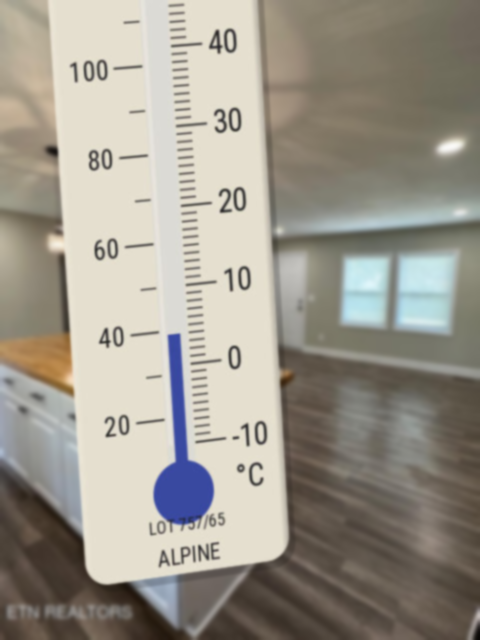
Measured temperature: 4 °C
